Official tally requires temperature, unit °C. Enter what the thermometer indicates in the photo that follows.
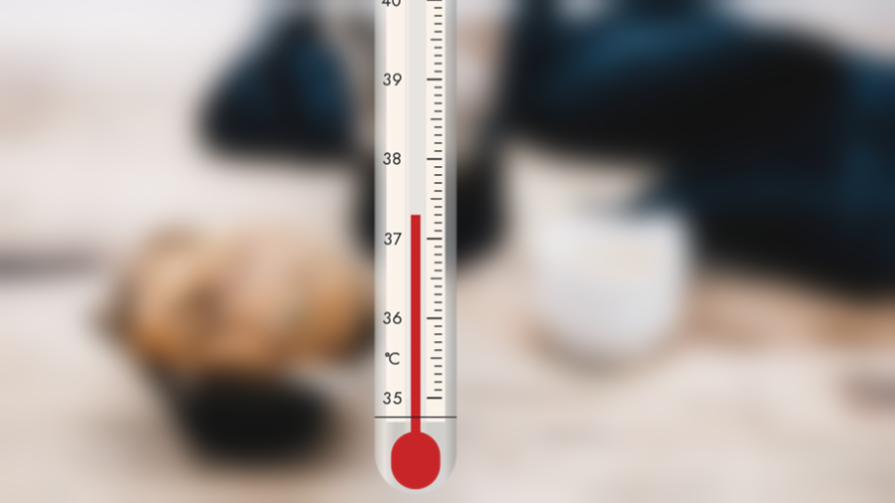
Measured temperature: 37.3 °C
